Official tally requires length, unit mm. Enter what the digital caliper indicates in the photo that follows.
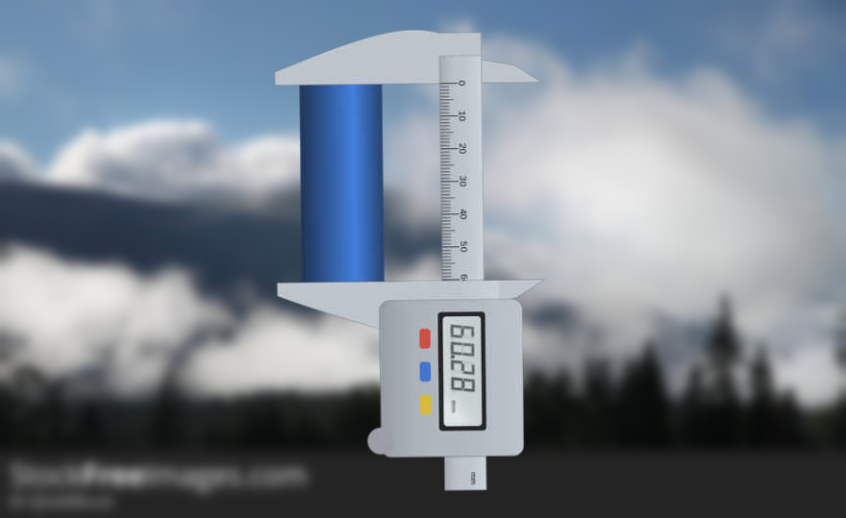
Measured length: 60.28 mm
